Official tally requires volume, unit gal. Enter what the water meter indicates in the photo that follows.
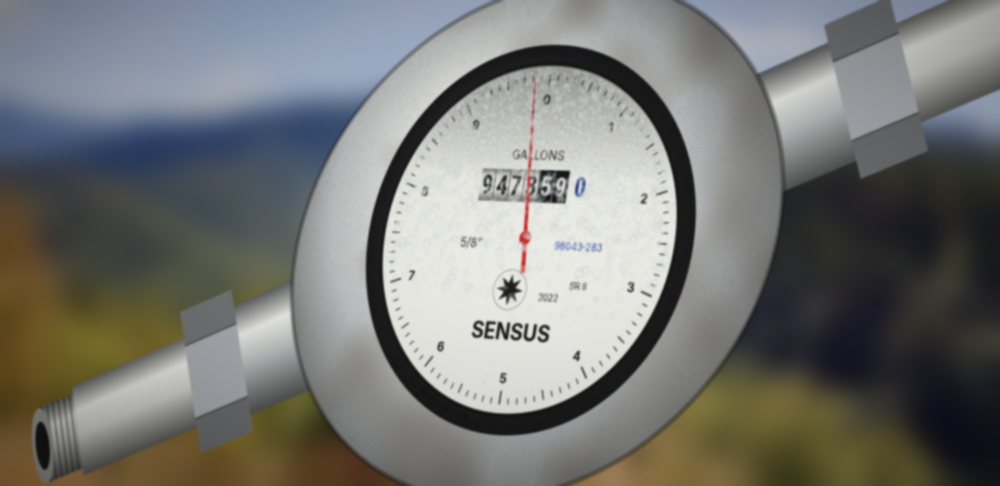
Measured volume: 9473589.8 gal
